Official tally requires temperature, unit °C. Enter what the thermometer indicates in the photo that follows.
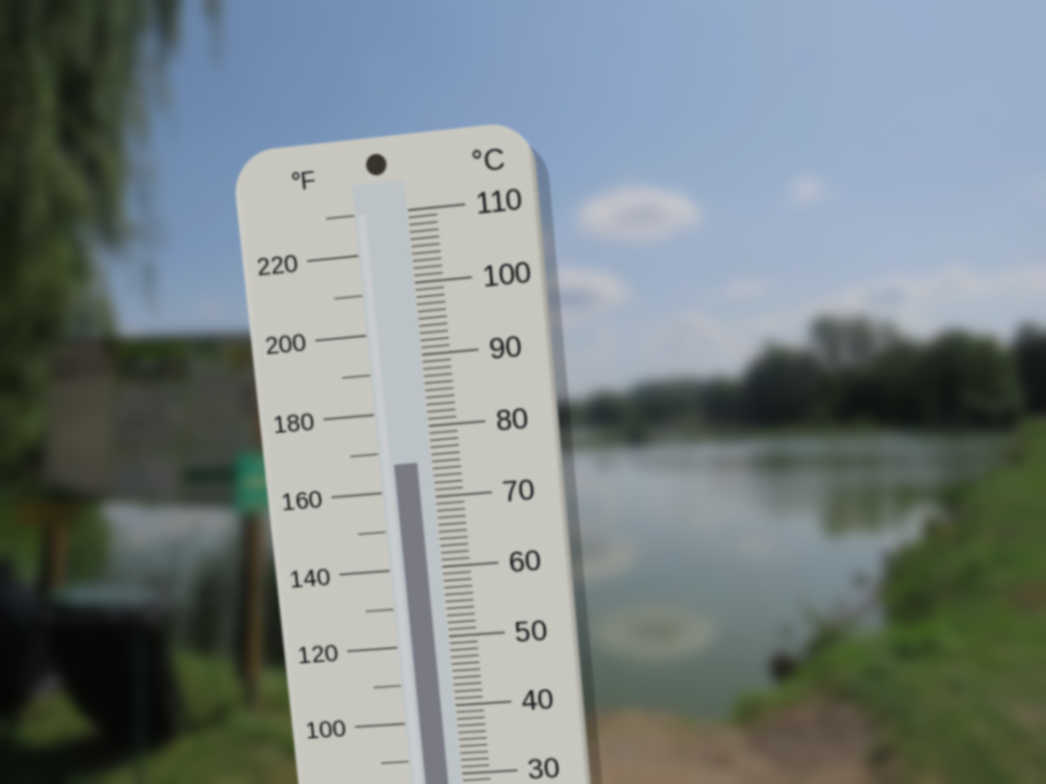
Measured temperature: 75 °C
